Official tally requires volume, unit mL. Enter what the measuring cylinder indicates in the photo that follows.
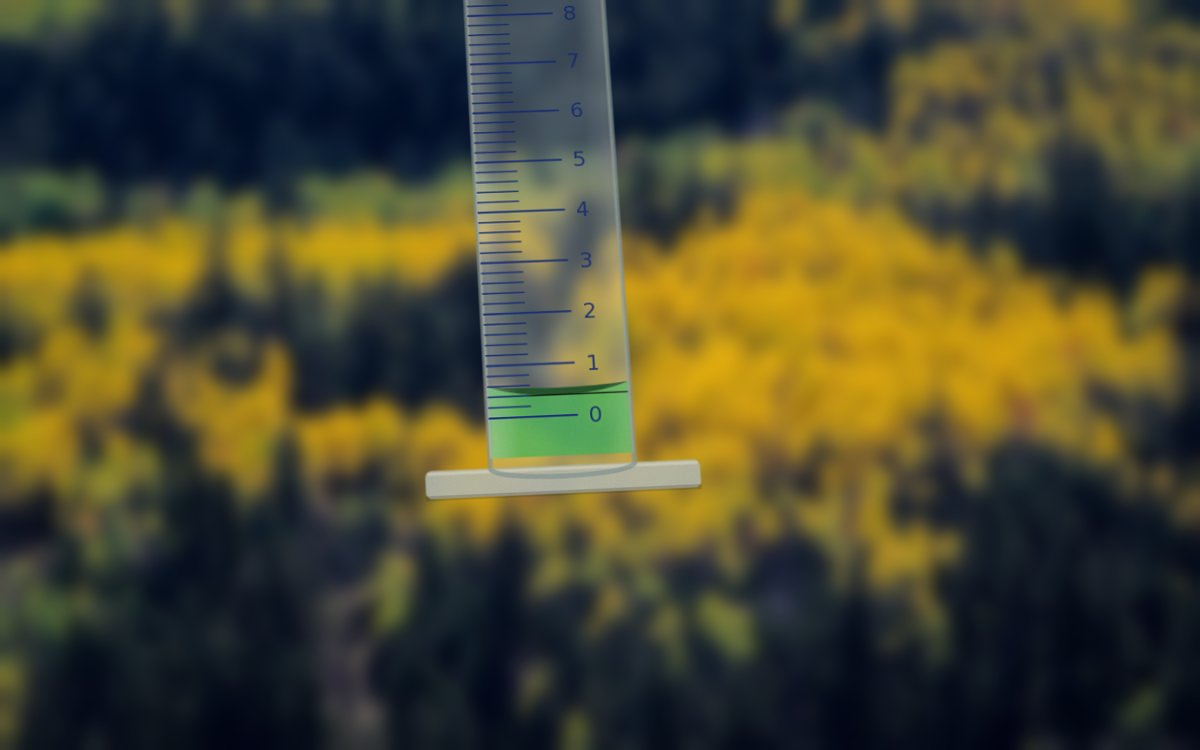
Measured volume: 0.4 mL
